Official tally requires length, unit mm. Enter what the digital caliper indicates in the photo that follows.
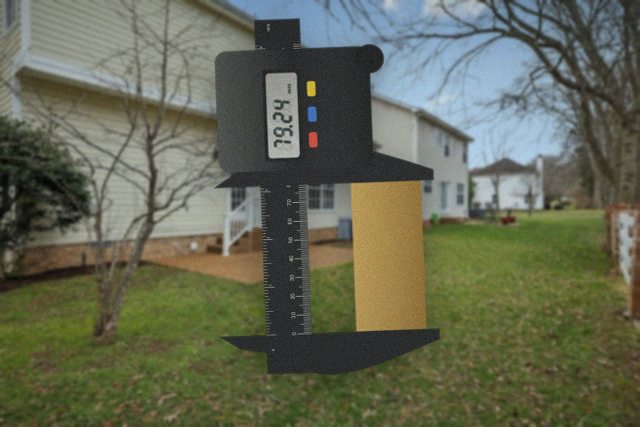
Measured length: 79.24 mm
